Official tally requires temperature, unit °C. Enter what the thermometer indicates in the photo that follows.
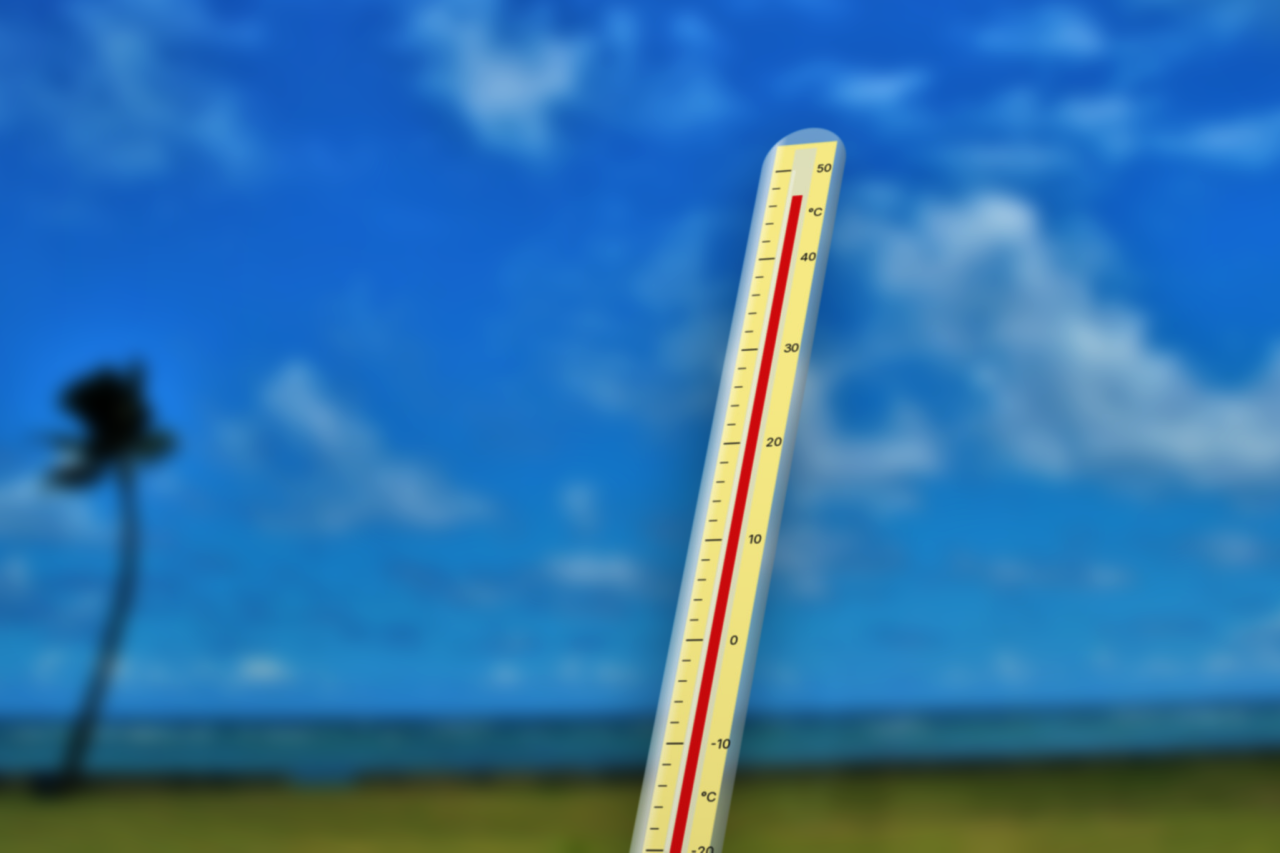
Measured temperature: 47 °C
